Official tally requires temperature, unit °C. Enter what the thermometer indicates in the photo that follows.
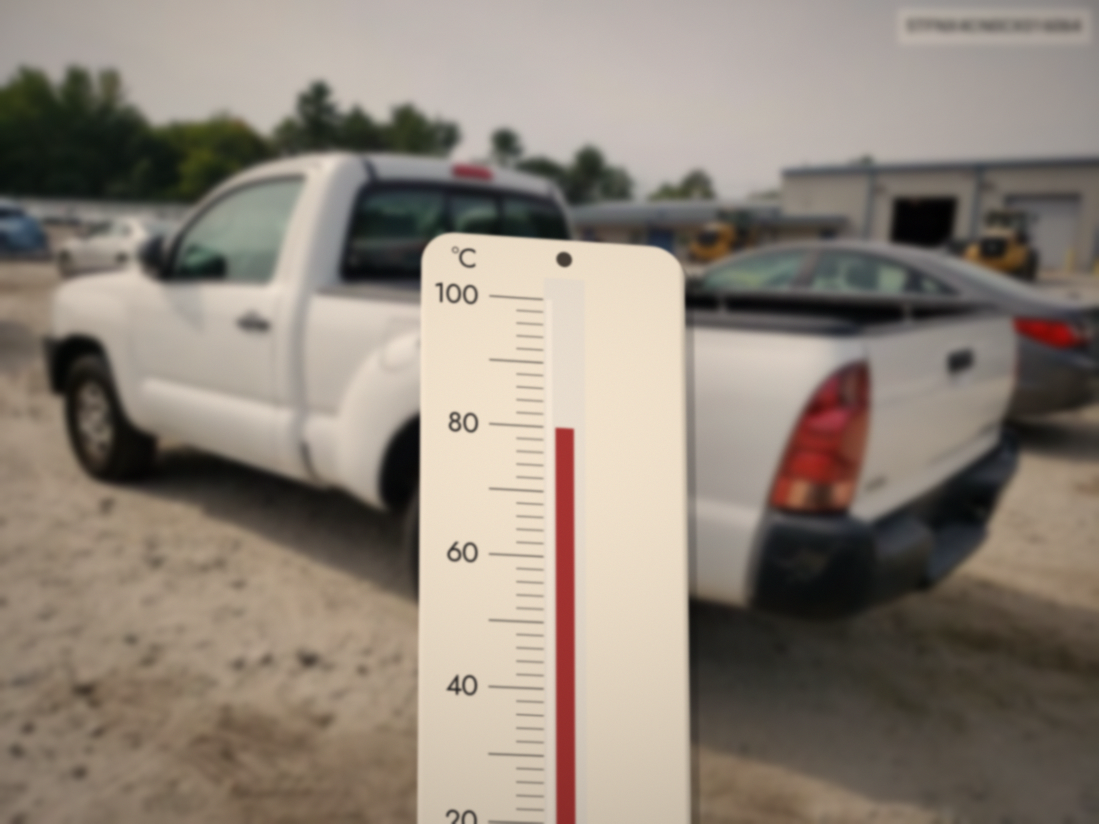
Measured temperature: 80 °C
